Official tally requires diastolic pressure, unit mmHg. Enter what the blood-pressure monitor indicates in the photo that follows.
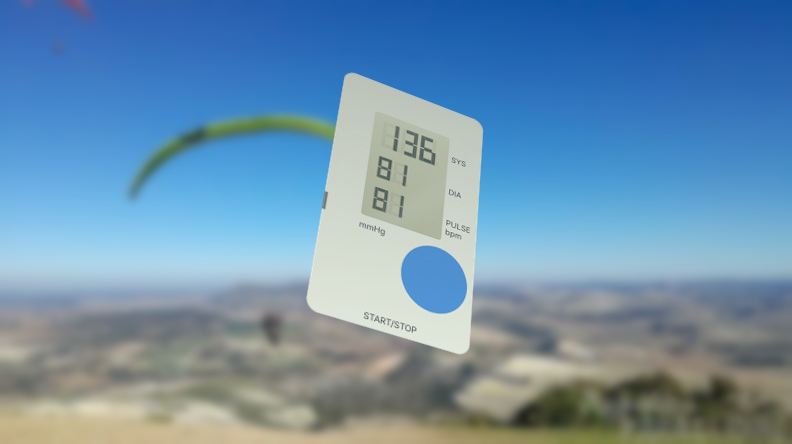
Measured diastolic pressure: 81 mmHg
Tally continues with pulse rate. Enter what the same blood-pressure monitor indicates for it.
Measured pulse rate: 81 bpm
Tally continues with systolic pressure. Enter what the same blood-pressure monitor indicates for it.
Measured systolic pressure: 136 mmHg
